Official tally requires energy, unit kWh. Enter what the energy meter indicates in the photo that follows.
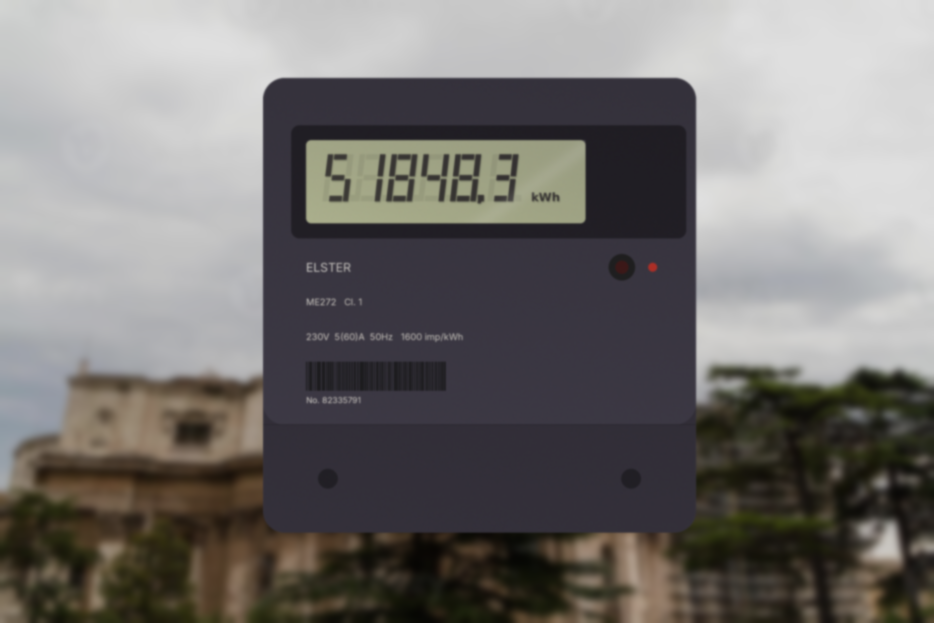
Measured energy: 51848.3 kWh
